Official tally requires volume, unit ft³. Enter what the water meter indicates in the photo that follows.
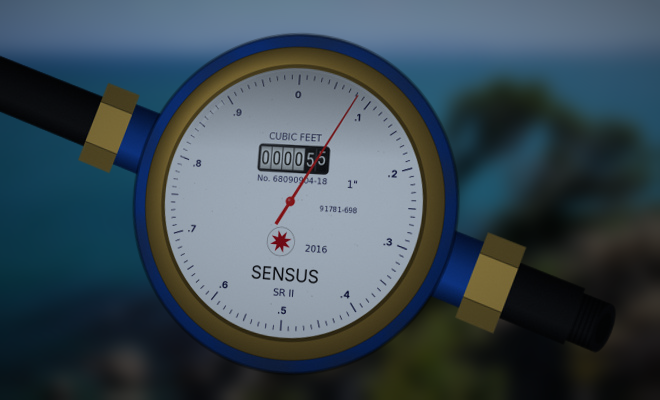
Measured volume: 55.08 ft³
